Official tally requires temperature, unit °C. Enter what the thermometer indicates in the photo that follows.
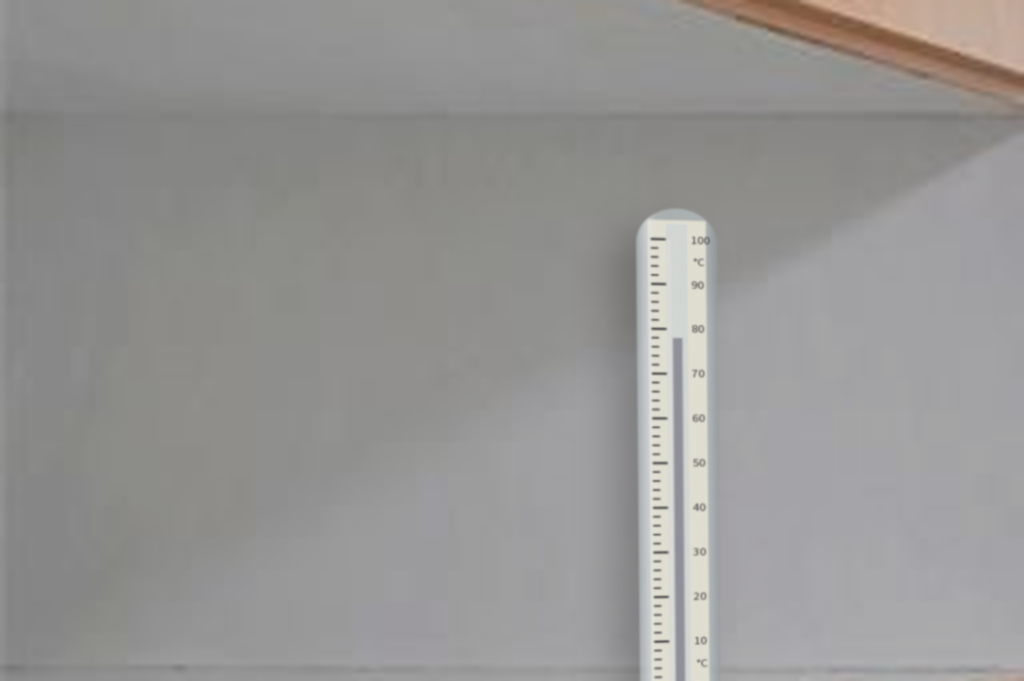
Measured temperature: 78 °C
